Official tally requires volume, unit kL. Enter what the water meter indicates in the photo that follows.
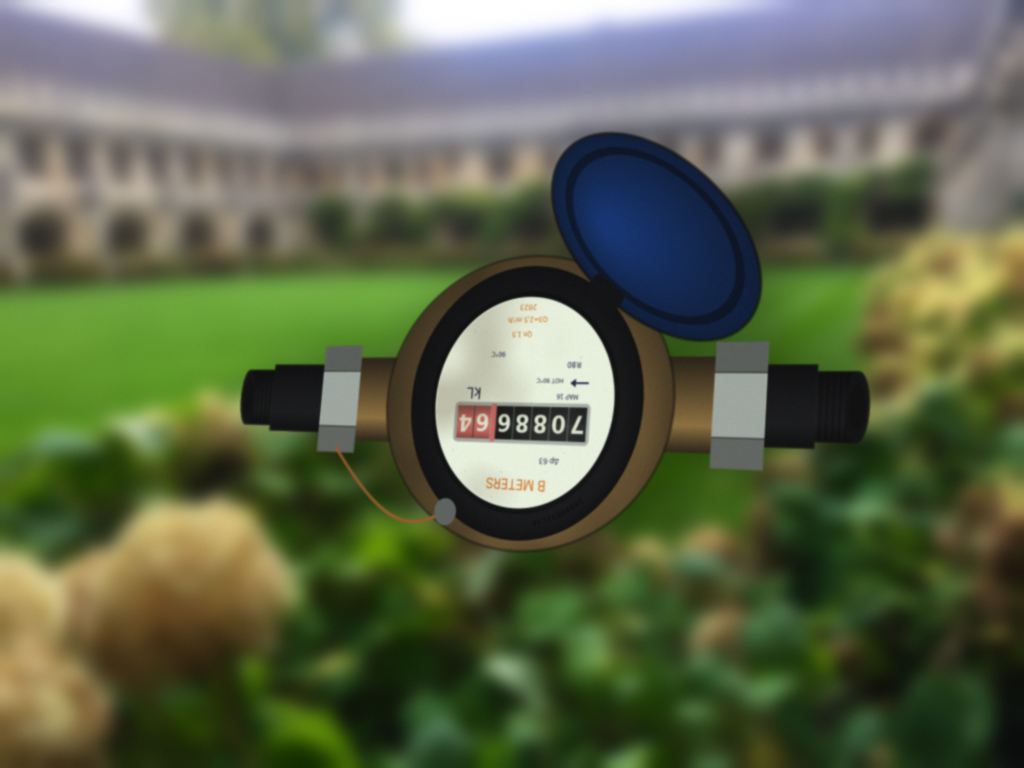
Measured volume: 70886.64 kL
